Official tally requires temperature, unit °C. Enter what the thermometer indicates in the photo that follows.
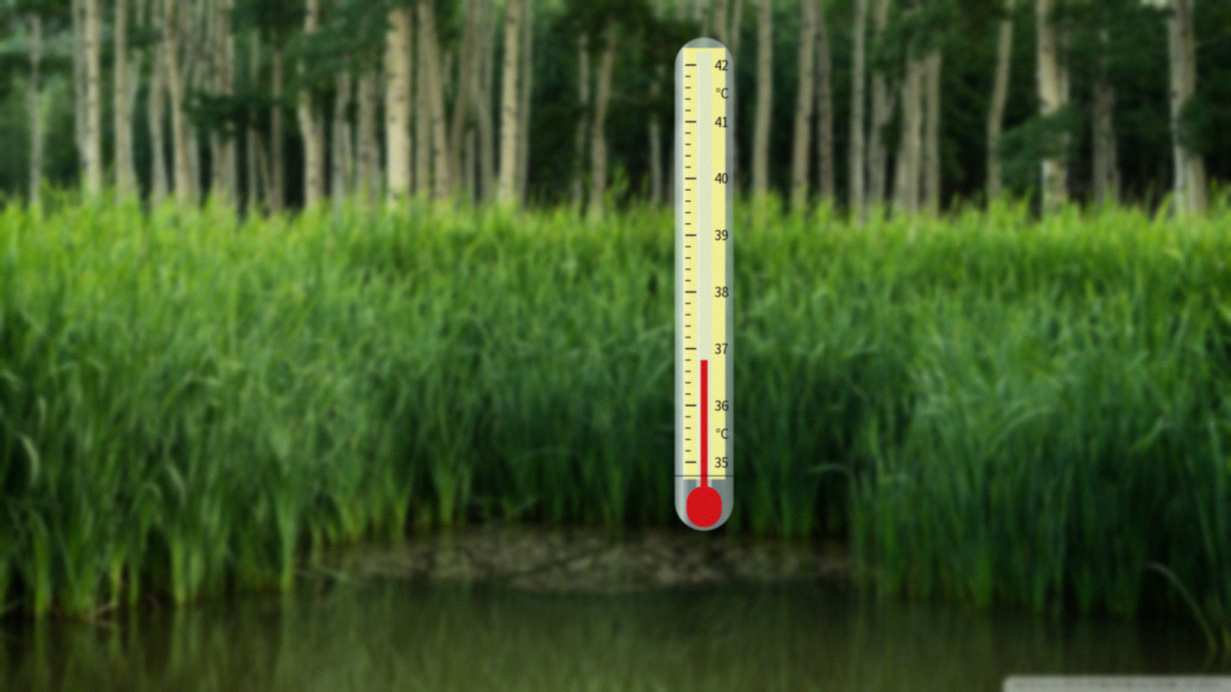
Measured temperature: 36.8 °C
